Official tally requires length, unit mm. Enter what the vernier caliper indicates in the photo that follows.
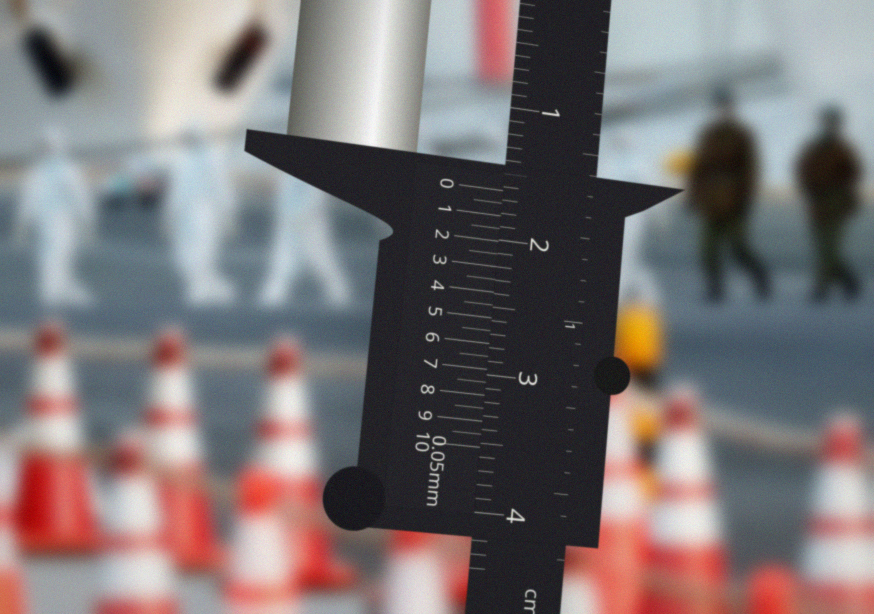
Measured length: 16.3 mm
